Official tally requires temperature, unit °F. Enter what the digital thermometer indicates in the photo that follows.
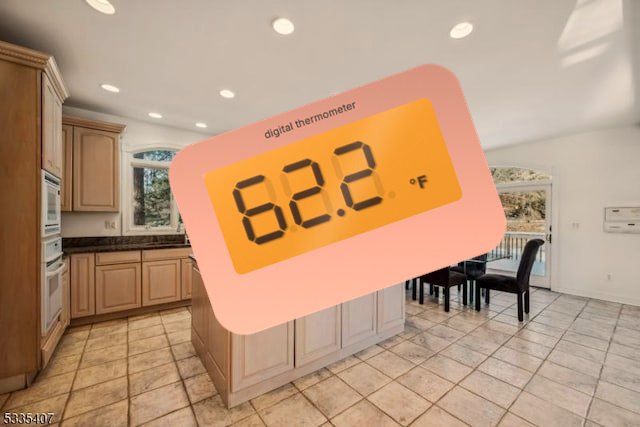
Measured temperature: 62.2 °F
